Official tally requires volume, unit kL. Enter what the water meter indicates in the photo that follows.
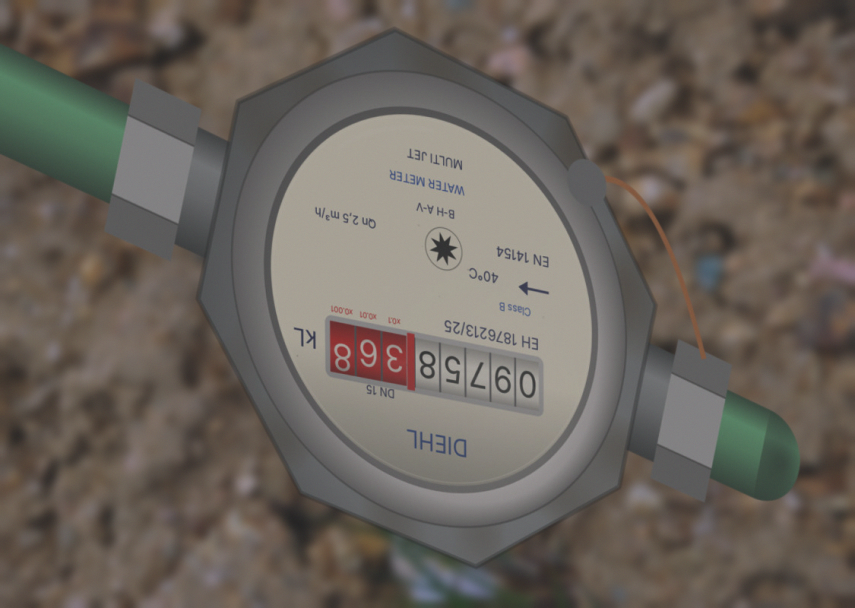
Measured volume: 9758.368 kL
